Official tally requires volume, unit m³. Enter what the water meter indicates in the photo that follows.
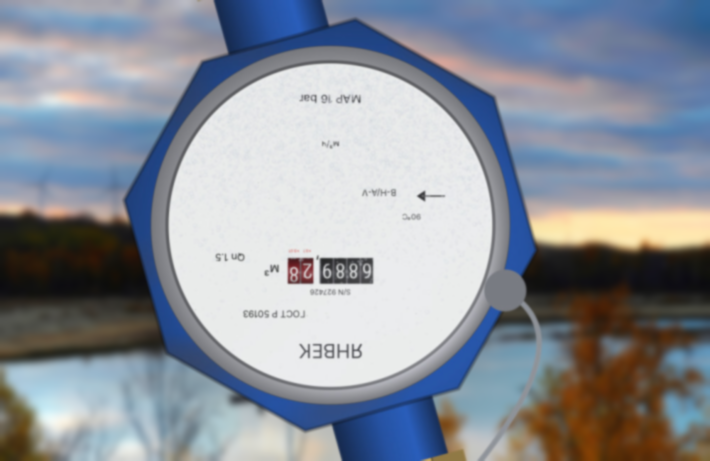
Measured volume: 6889.28 m³
